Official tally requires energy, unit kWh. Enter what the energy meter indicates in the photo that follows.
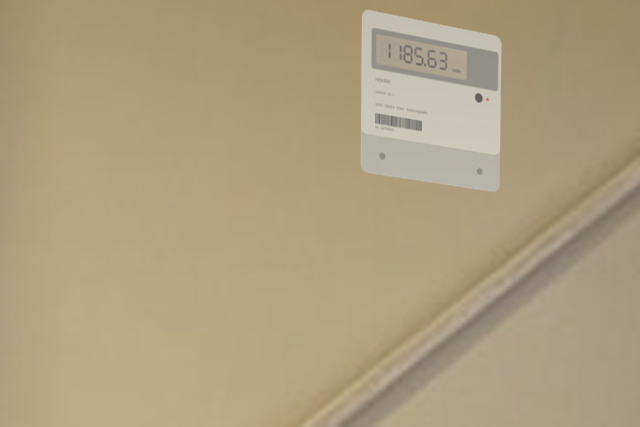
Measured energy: 1185.63 kWh
